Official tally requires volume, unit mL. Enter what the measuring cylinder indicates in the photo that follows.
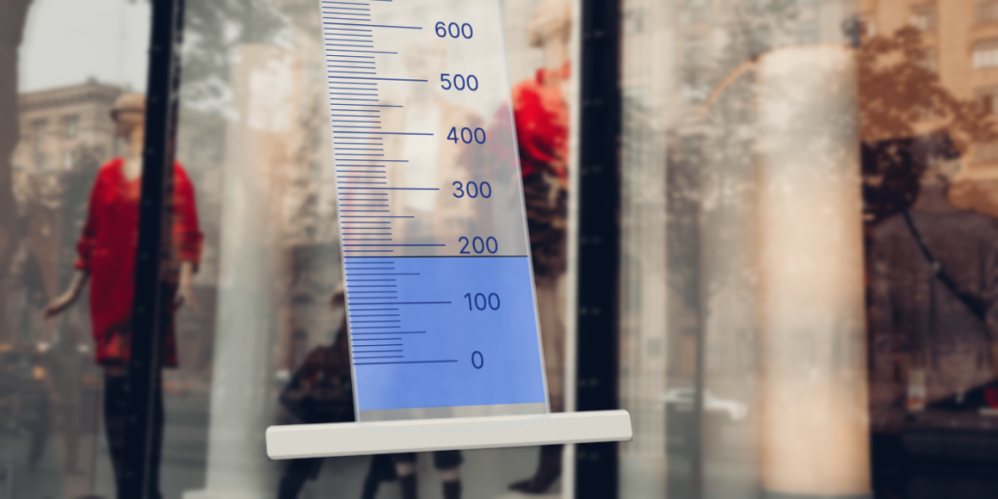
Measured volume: 180 mL
